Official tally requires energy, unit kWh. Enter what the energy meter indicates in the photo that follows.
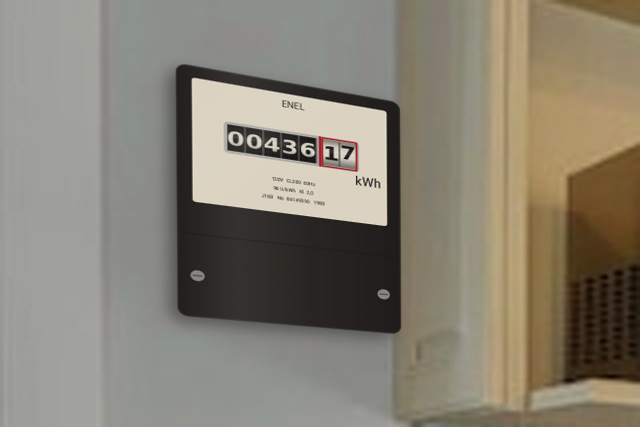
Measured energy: 436.17 kWh
